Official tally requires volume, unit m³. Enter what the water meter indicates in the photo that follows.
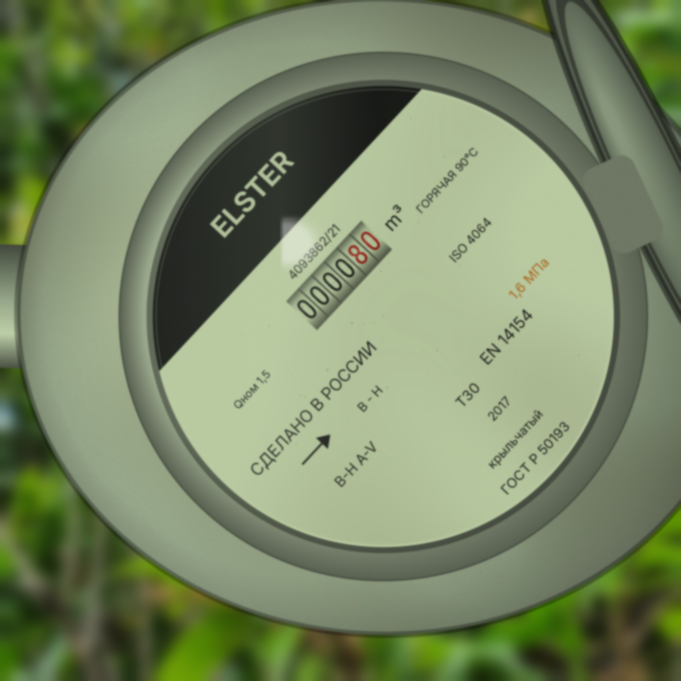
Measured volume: 0.80 m³
